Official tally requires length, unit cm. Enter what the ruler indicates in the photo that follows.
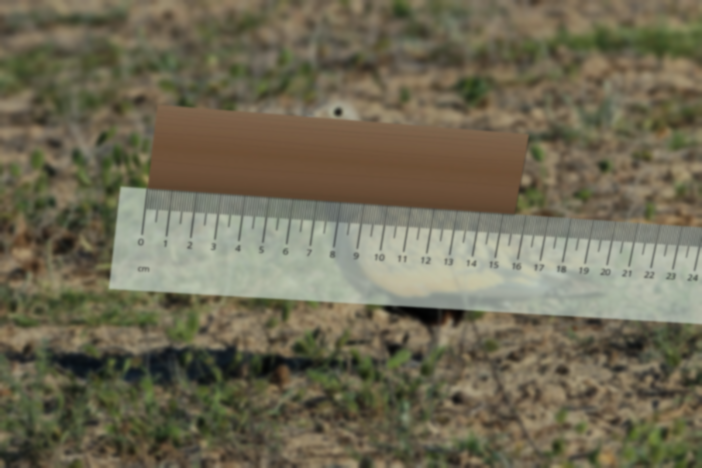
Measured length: 15.5 cm
